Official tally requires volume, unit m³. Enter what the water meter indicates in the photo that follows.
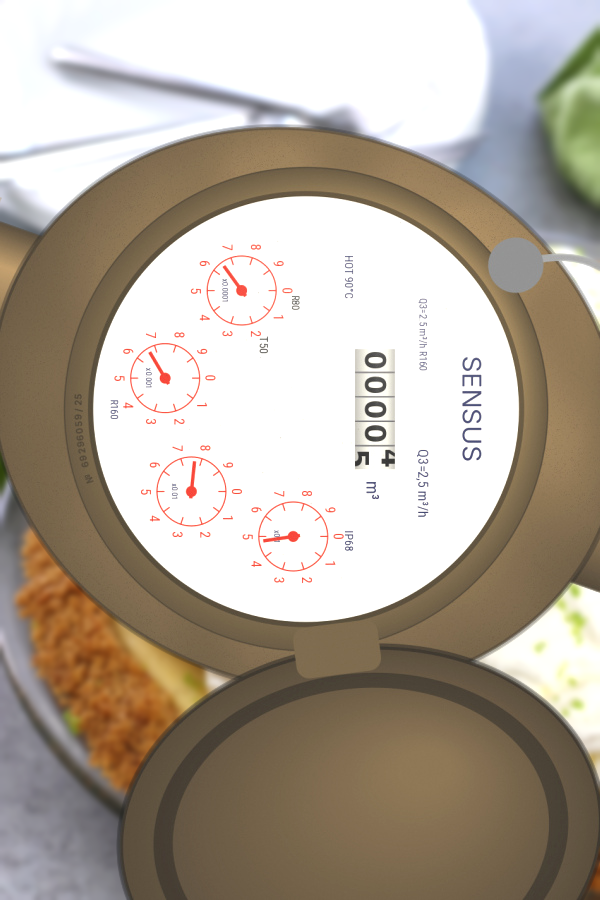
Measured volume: 4.4766 m³
